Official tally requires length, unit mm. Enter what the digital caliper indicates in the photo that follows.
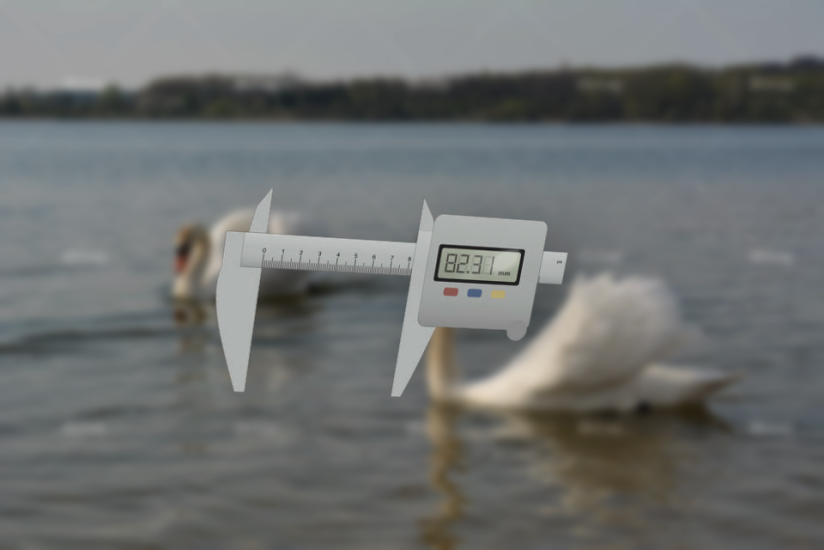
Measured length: 82.31 mm
